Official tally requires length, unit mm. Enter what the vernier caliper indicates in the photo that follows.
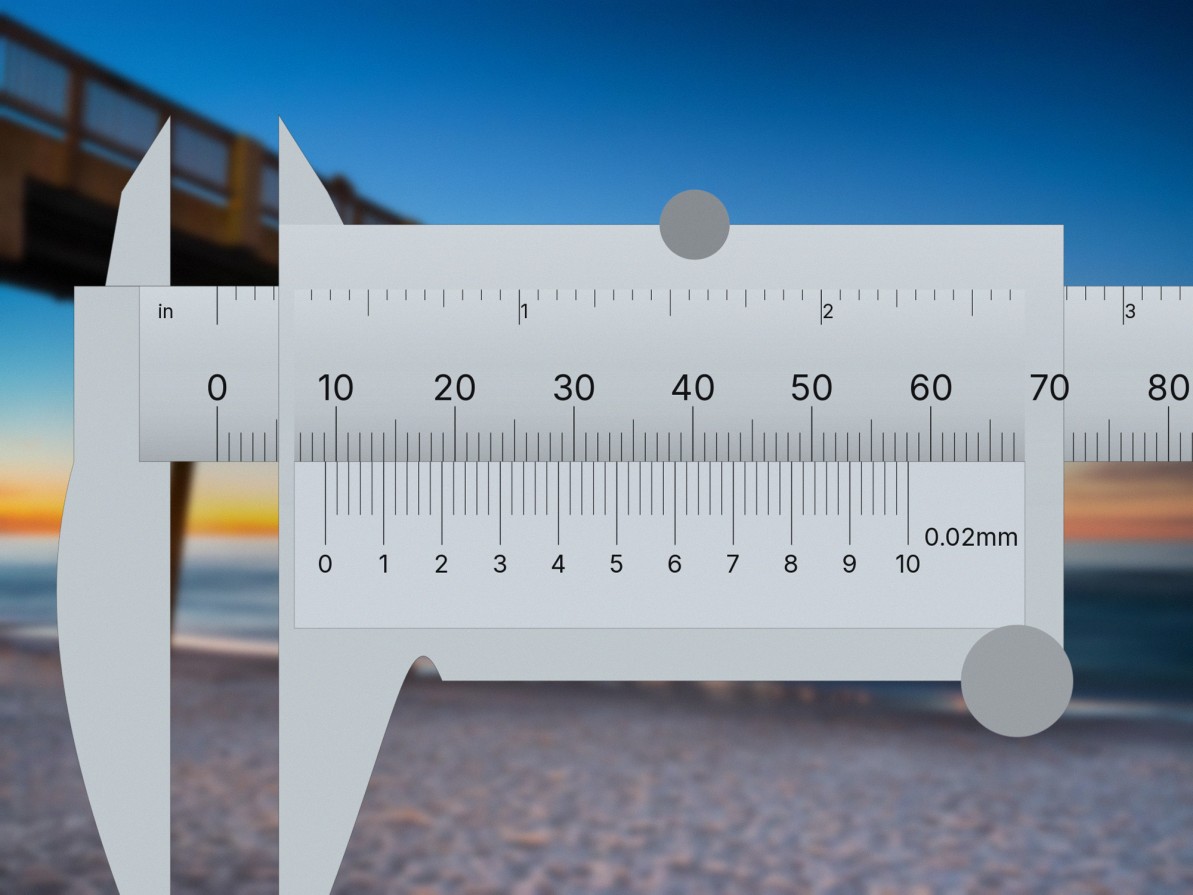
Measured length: 9.1 mm
